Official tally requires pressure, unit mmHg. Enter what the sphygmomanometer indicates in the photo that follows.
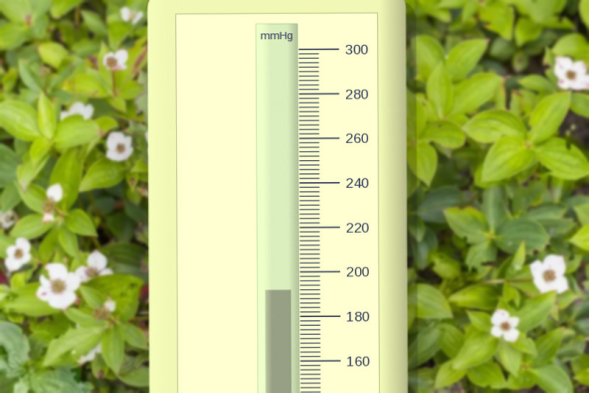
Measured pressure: 192 mmHg
